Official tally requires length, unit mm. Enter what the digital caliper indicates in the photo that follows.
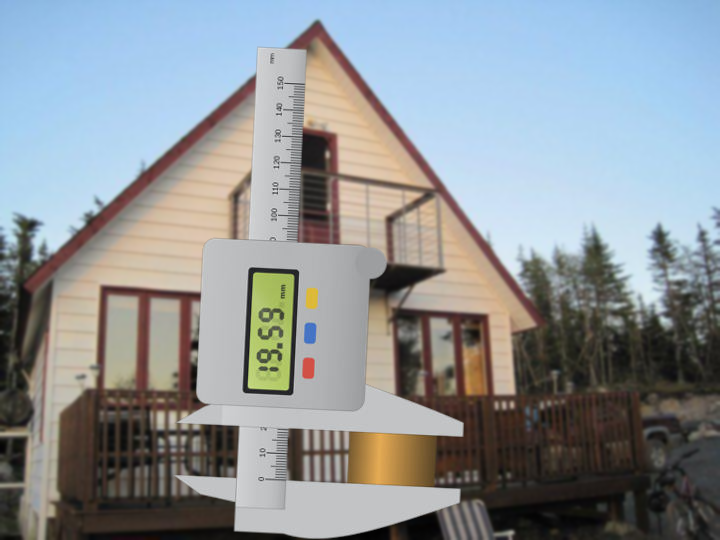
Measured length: 19.59 mm
